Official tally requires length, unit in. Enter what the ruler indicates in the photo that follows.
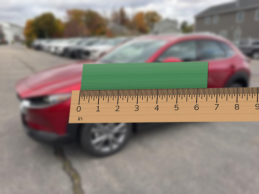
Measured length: 6.5 in
